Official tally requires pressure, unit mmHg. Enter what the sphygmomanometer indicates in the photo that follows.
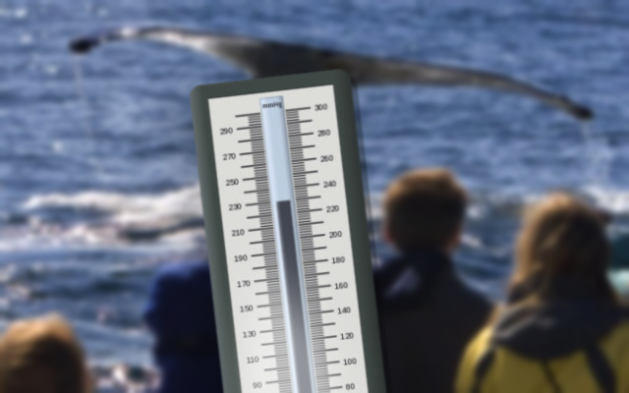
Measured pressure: 230 mmHg
